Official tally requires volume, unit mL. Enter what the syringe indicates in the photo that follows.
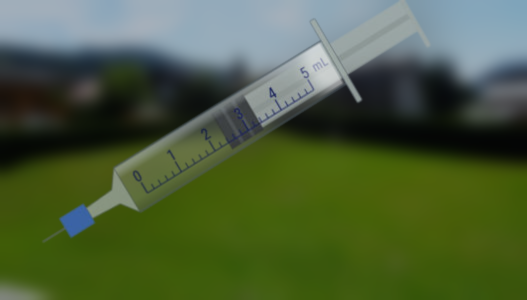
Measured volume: 2.4 mL
